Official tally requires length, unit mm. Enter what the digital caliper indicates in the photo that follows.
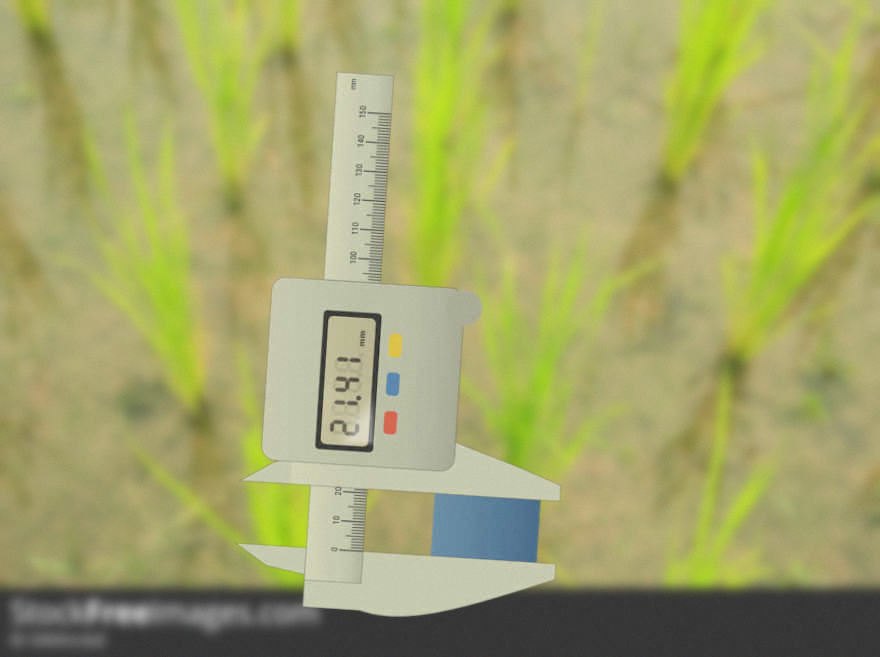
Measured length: 21.41 mm
